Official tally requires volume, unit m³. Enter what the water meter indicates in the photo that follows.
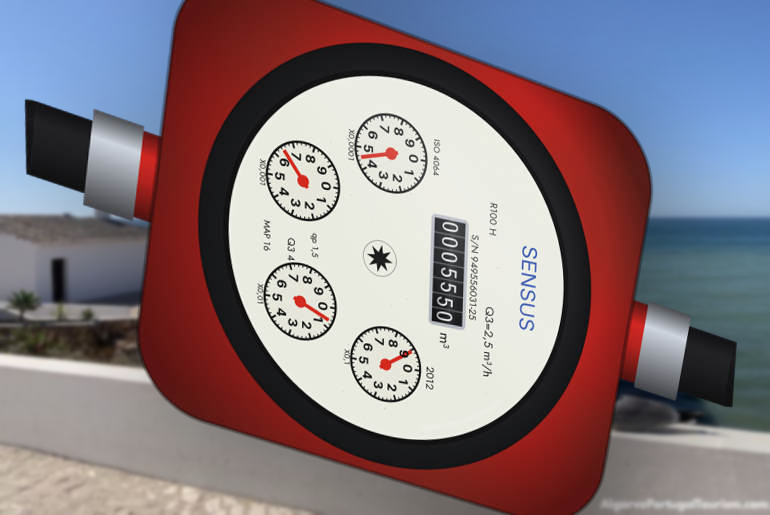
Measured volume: 5549.9064 m³
